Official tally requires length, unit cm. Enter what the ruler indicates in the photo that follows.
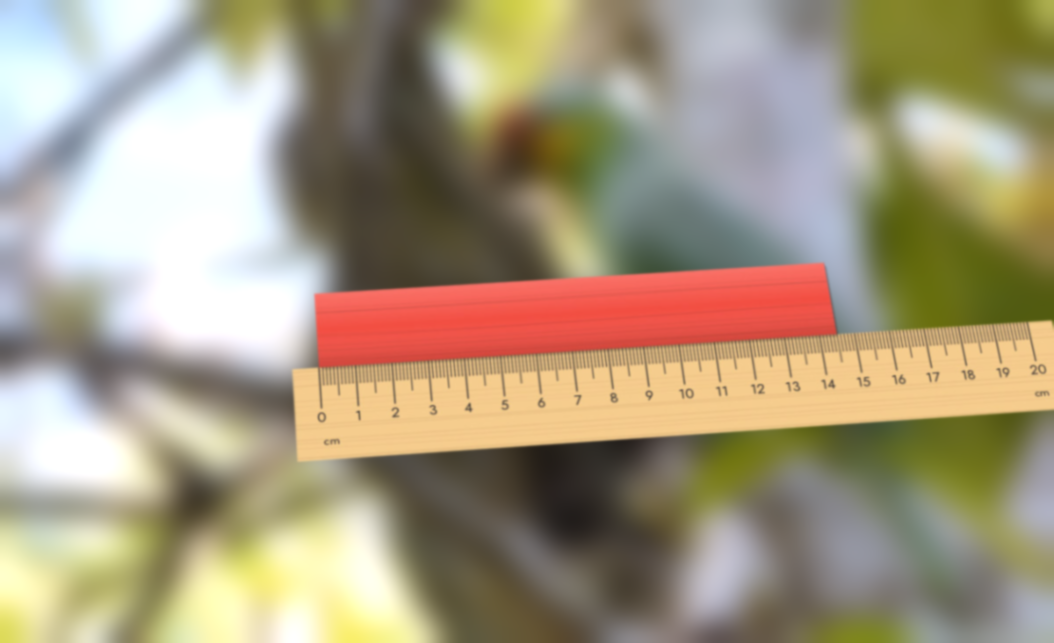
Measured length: 14.5 cm
